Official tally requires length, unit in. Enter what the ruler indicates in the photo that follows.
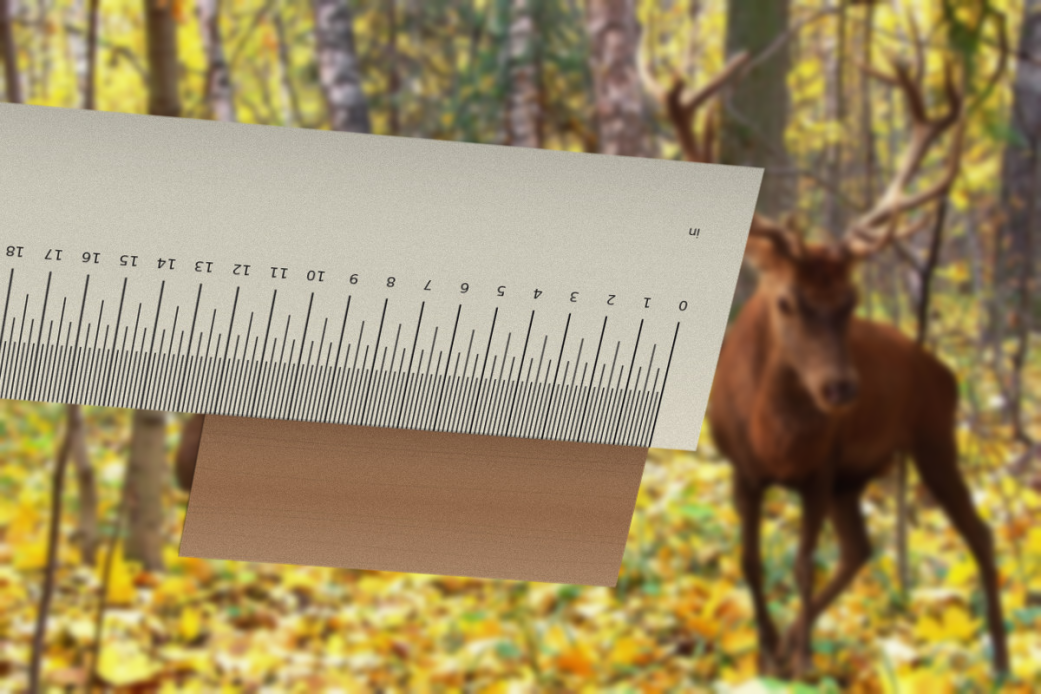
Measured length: 12.25 in
